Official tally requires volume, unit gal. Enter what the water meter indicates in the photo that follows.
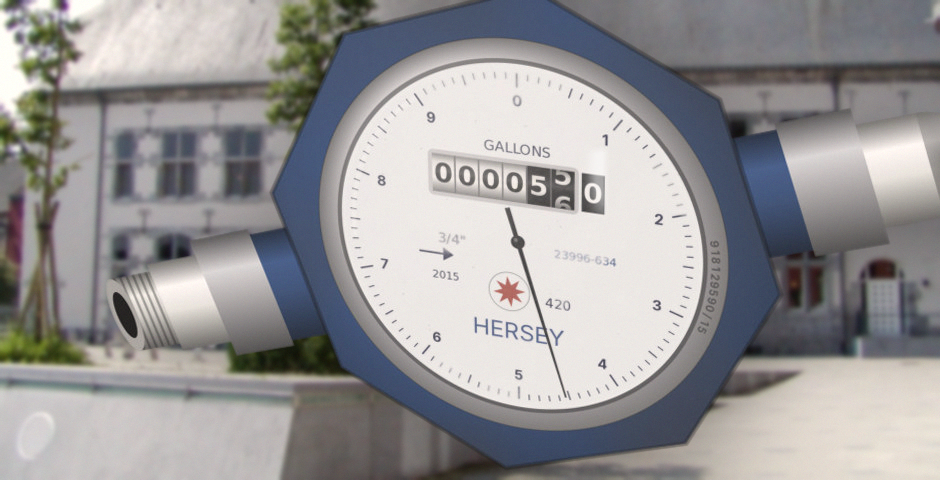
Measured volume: 554.5 gal
